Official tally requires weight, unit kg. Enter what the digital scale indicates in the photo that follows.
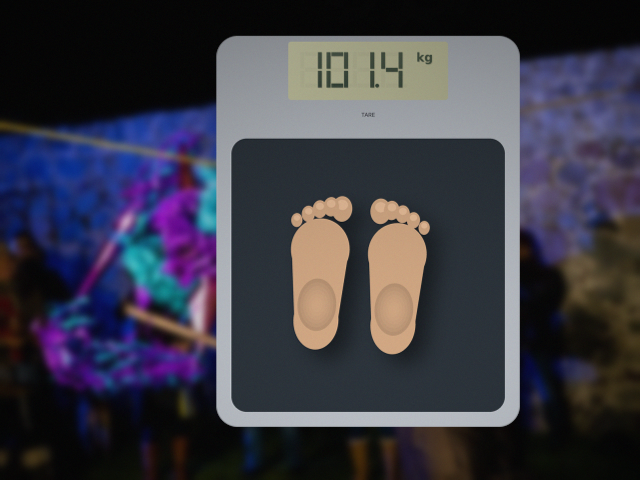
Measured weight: 101.4 kg
